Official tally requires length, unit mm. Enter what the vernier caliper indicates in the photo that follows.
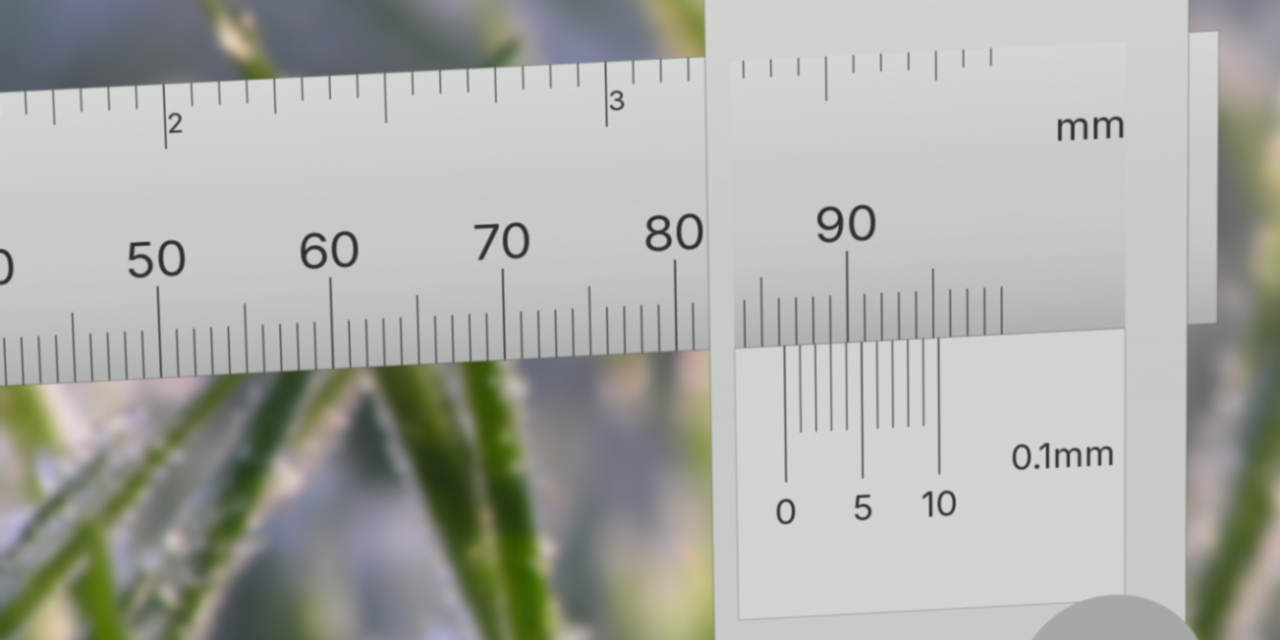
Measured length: 86.3 mm
